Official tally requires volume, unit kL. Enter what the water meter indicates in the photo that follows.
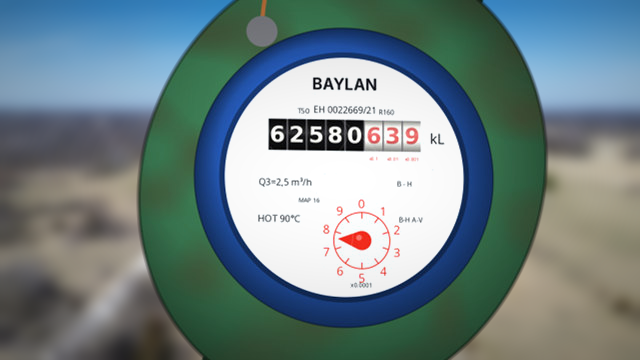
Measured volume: 62580.6397 kL
